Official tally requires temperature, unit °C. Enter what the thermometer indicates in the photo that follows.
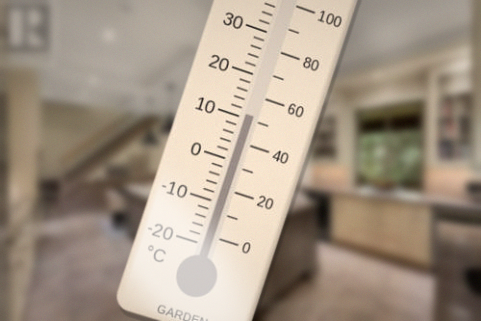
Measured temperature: 11 °C
